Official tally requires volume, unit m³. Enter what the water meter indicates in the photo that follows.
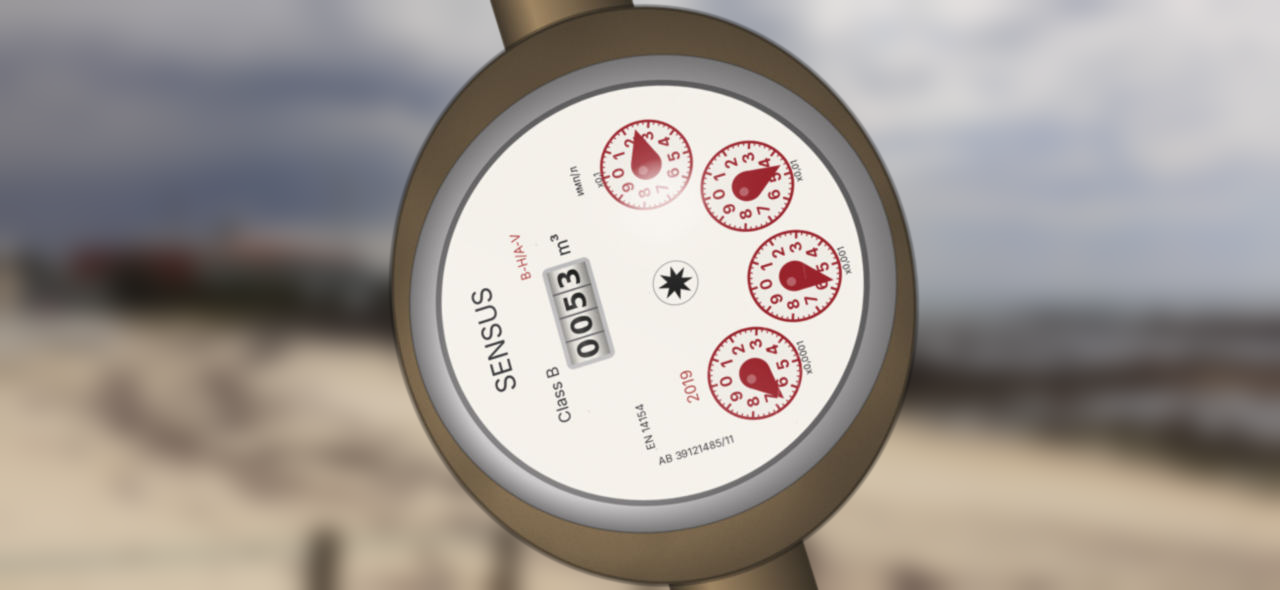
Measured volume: 53.2456 m³
